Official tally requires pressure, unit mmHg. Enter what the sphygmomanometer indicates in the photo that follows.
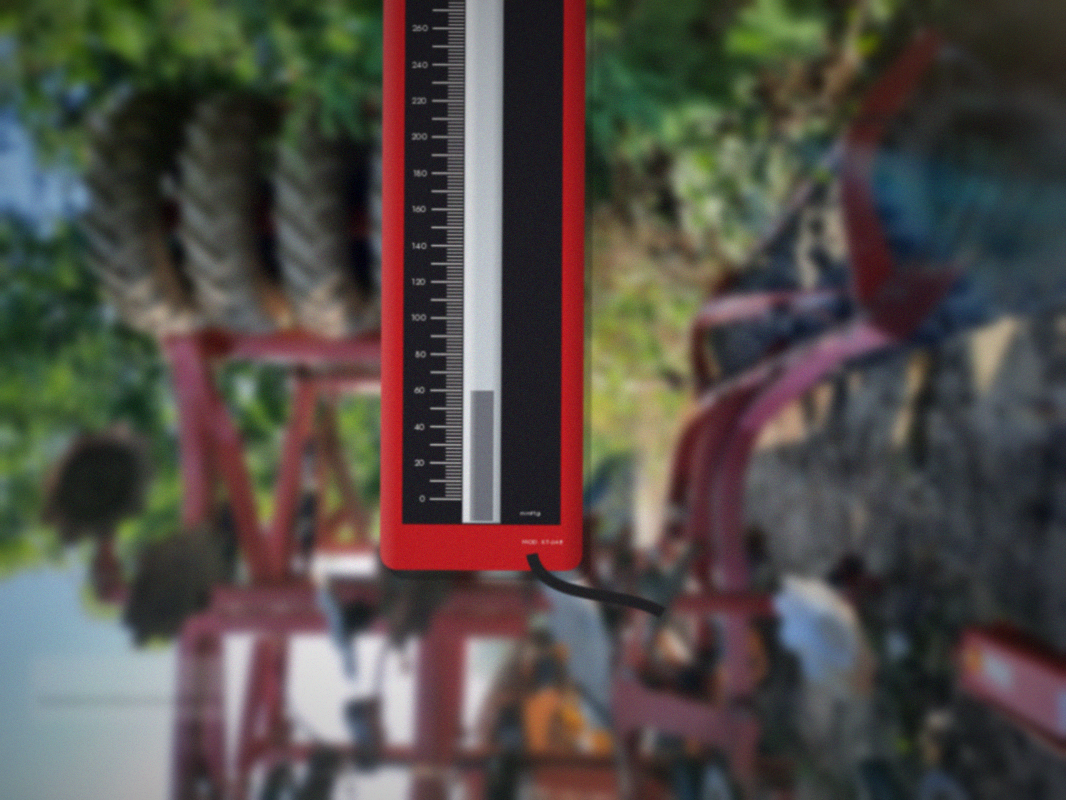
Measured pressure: 60 mmHg
